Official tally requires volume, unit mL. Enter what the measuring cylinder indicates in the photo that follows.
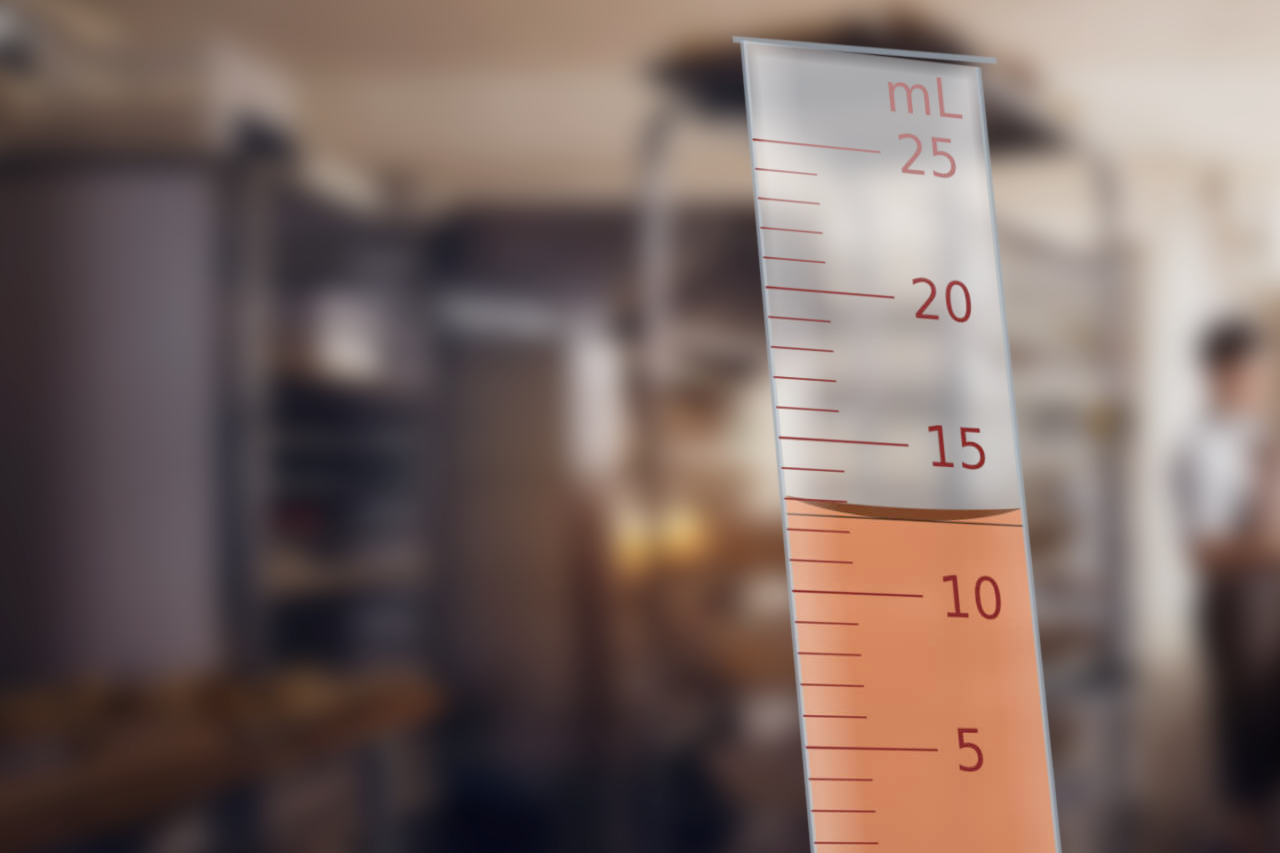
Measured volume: 12.5 mL
